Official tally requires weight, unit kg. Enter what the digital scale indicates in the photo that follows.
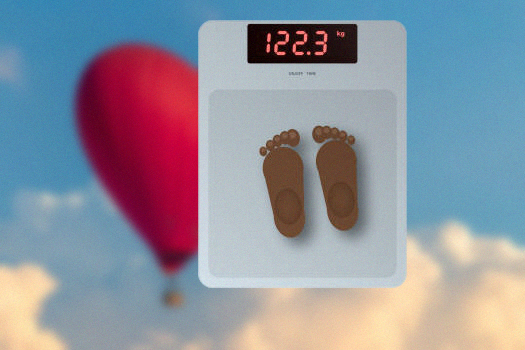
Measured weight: 122.3 kg
